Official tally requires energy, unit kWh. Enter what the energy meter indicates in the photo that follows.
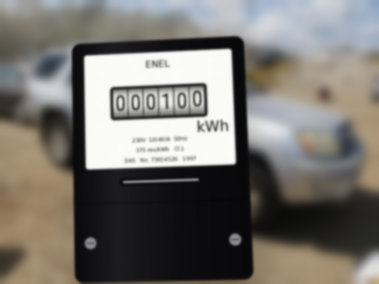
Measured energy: 100 kWh
